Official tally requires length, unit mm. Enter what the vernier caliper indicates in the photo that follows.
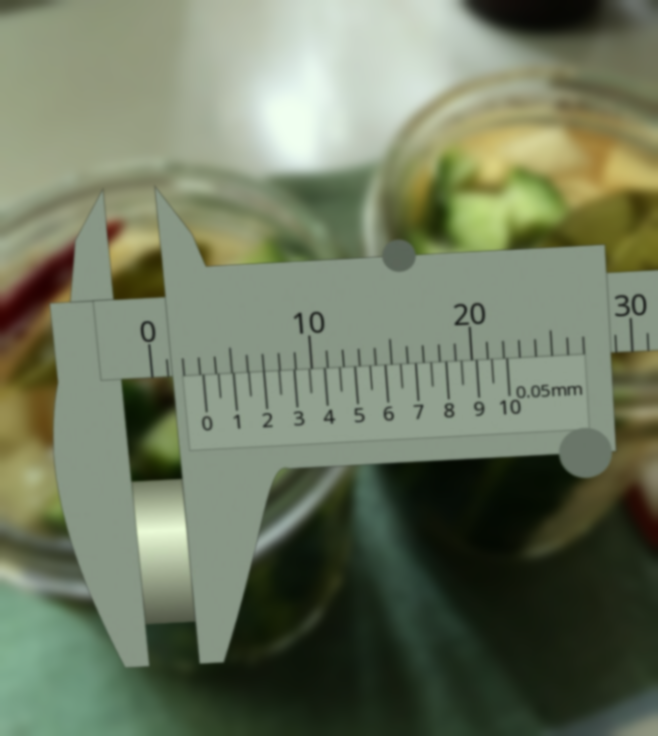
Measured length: 3.2 mm
